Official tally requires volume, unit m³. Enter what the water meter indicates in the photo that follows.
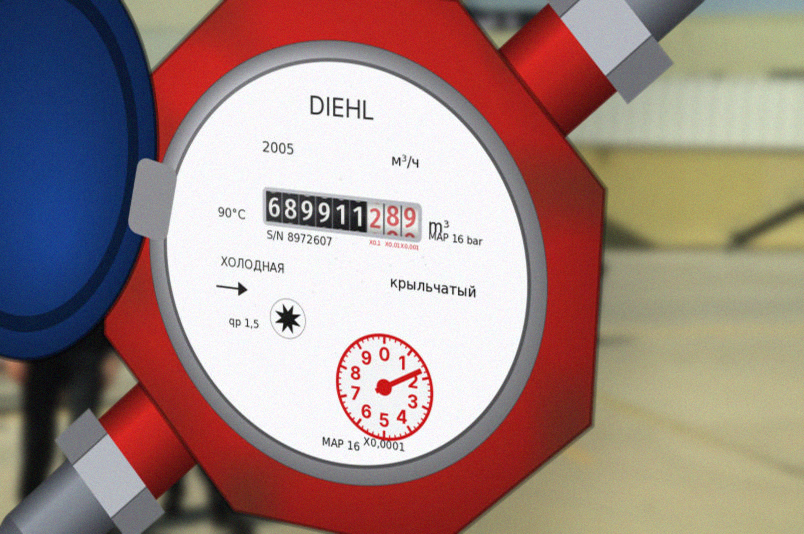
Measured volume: 689911.2891 m³
